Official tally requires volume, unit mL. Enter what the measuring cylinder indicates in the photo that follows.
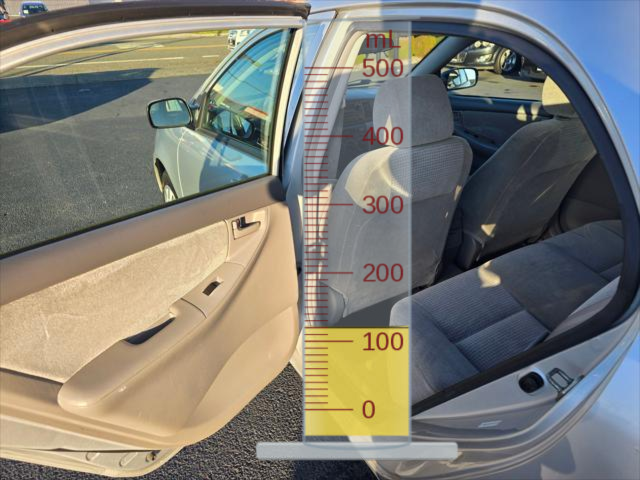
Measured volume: 120 mL
